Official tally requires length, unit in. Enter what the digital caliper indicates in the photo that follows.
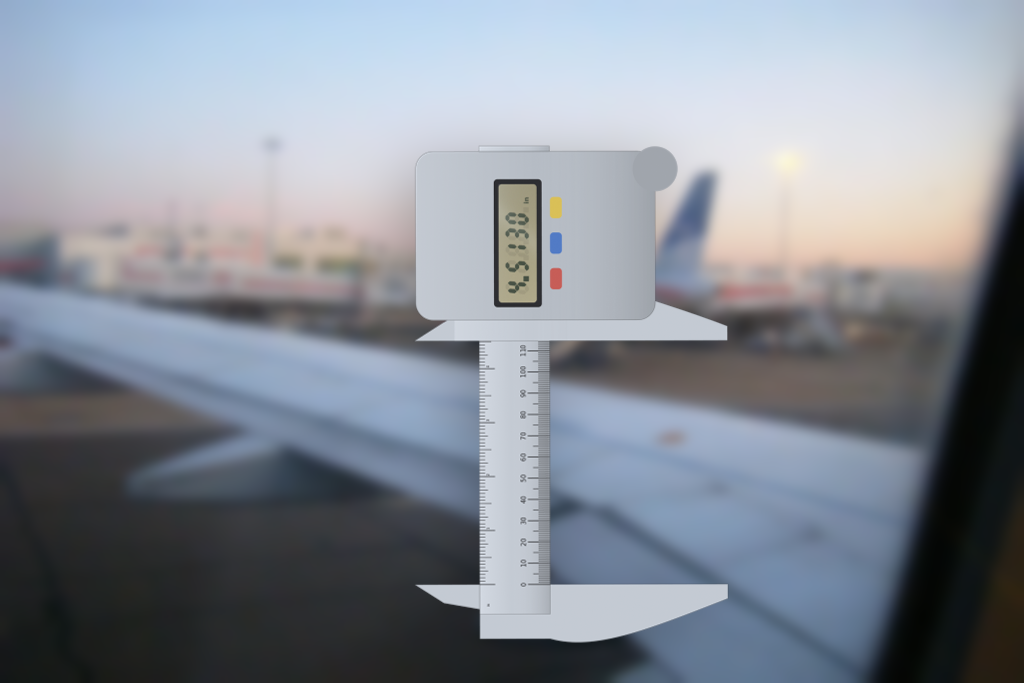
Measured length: 4.5130 in
